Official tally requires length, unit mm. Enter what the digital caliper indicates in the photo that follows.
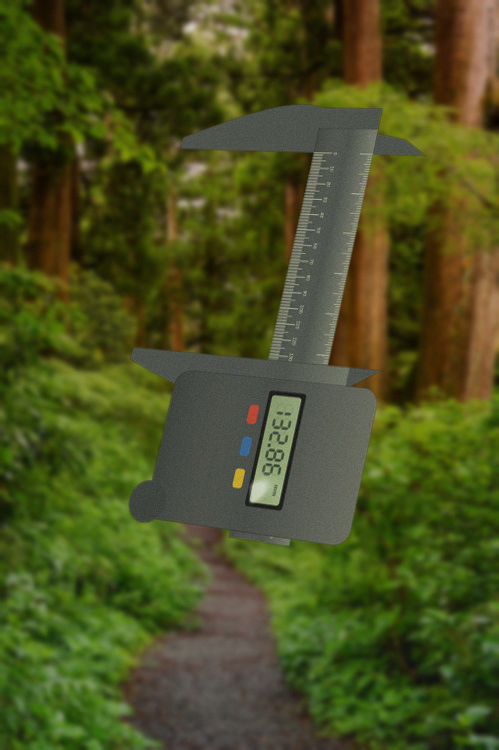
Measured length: 132.86 mm
